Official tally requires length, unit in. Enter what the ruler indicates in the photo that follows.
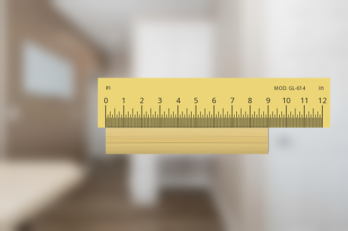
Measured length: 9 in
